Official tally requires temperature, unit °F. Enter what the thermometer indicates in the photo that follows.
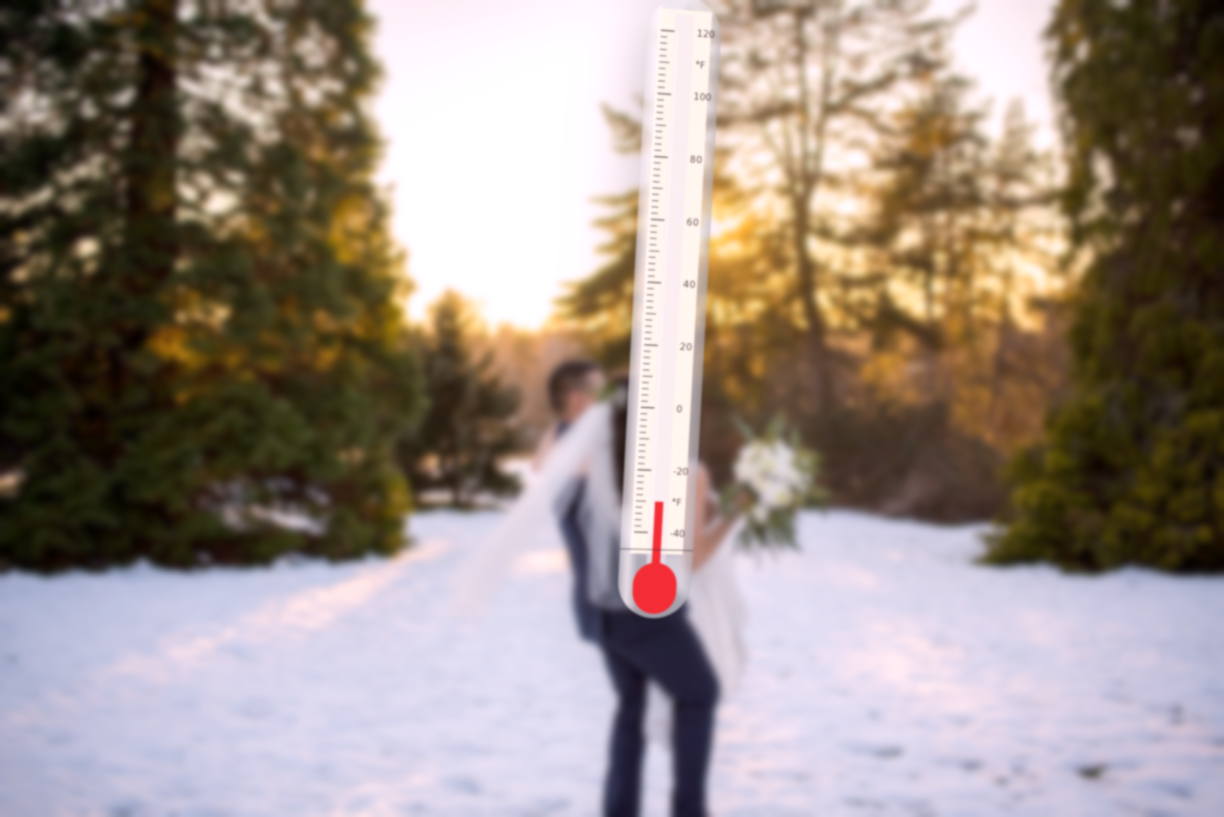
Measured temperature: -30 °F
